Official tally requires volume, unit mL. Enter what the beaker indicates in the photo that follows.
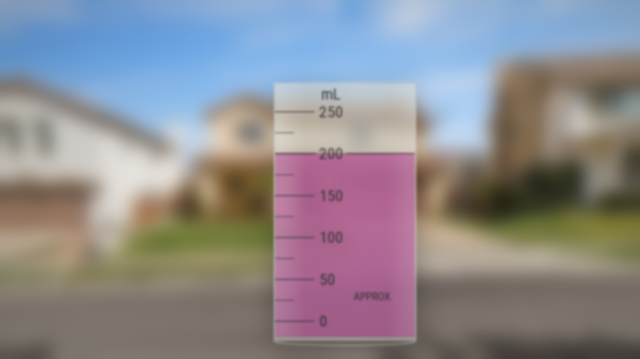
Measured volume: 200 mL
